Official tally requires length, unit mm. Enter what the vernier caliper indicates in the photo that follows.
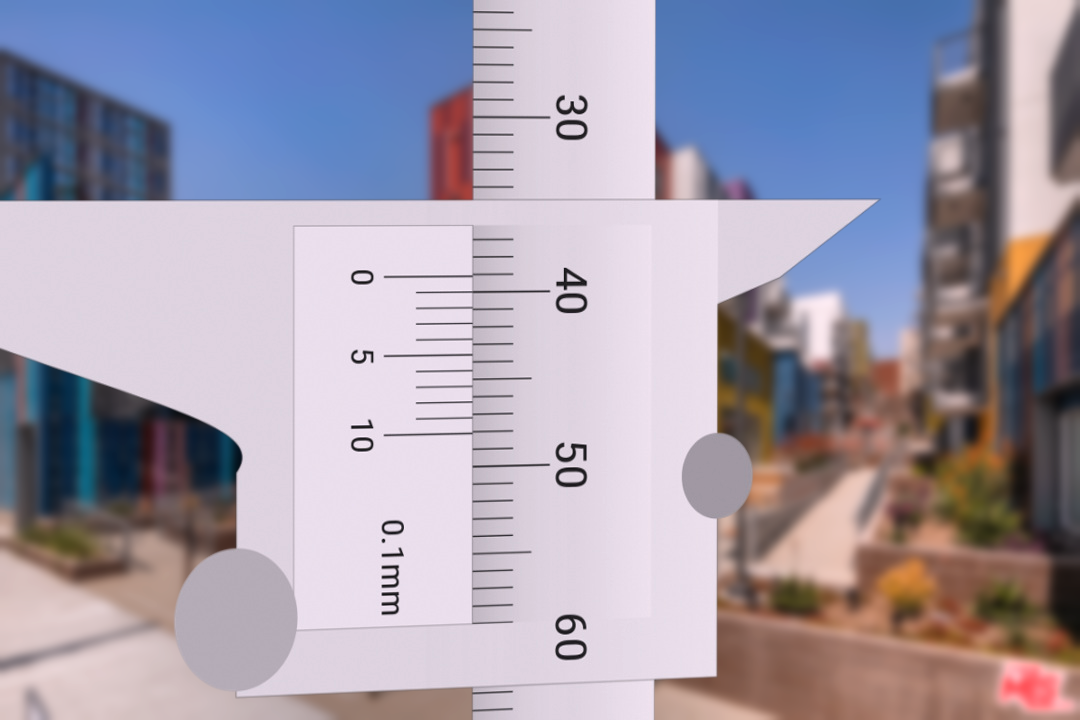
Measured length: 39.1 mm
